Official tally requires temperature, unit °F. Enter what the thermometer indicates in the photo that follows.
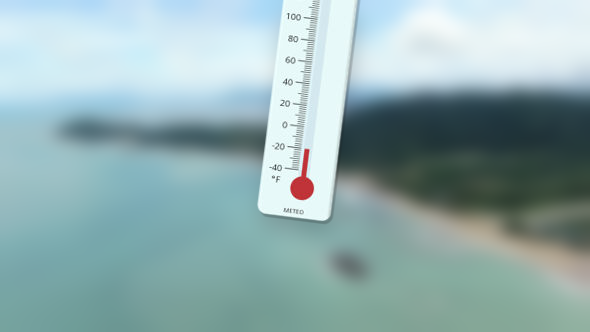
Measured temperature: -20 °F
